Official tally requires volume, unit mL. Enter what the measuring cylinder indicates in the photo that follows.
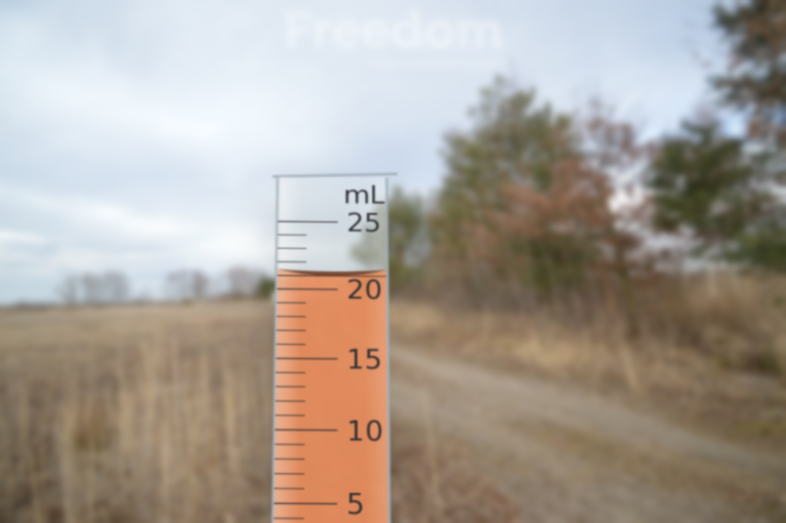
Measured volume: 21 mL
